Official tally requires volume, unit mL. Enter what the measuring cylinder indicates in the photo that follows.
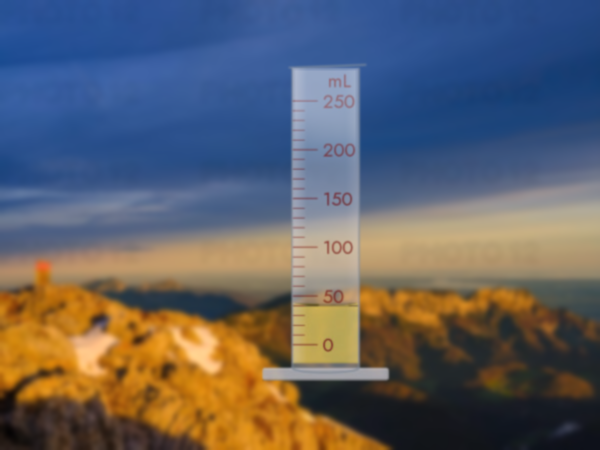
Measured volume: 40 mL
